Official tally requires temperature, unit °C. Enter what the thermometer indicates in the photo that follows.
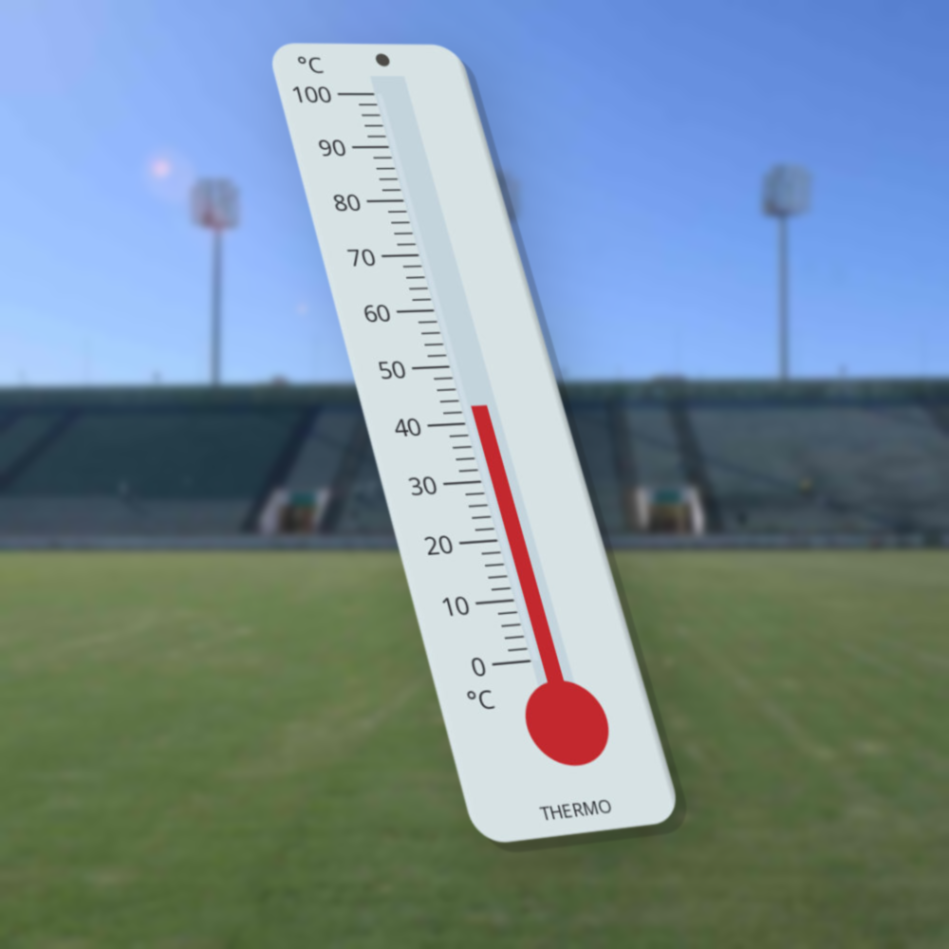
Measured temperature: 43 °C
